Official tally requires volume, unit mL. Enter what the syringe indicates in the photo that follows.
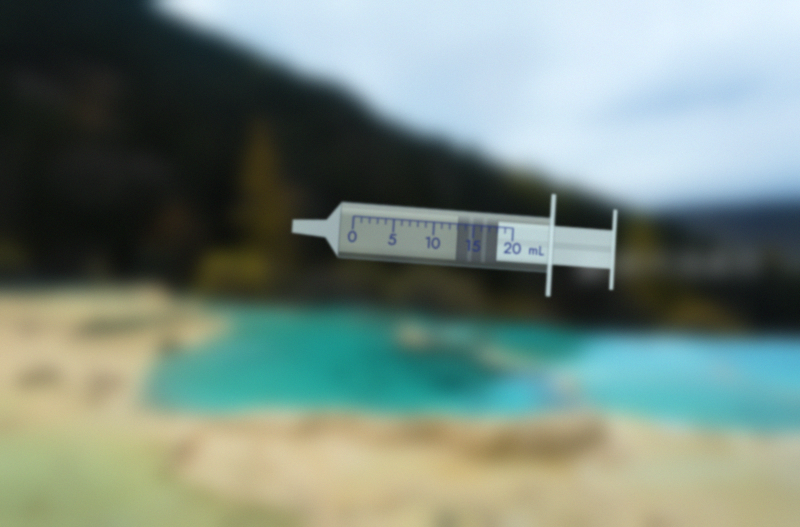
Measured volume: 13 mL
